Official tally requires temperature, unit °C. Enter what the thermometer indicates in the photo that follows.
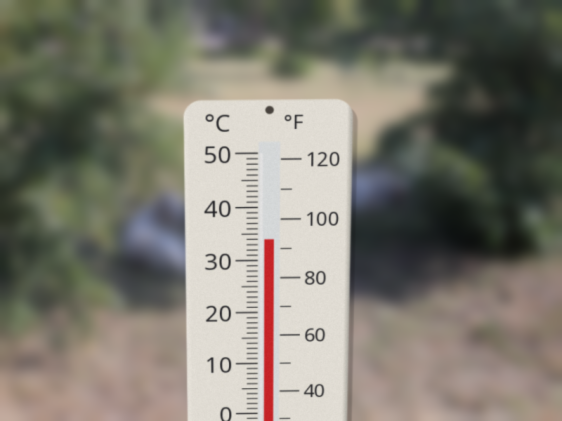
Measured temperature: 34 °C
